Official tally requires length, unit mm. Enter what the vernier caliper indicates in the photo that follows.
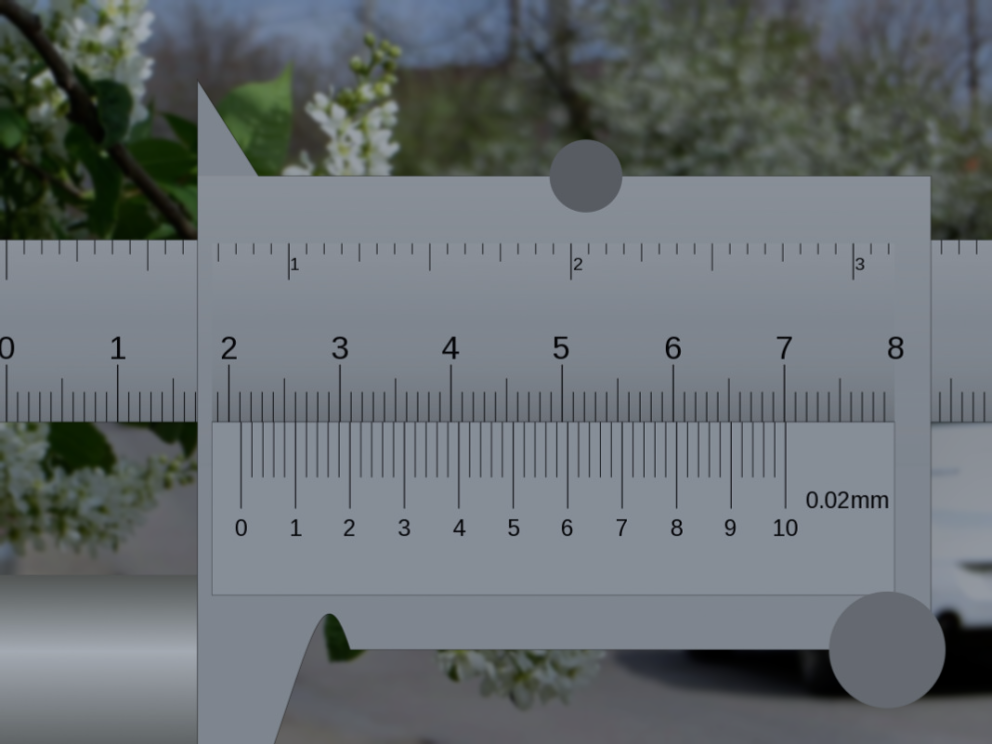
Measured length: 21.1 mm
